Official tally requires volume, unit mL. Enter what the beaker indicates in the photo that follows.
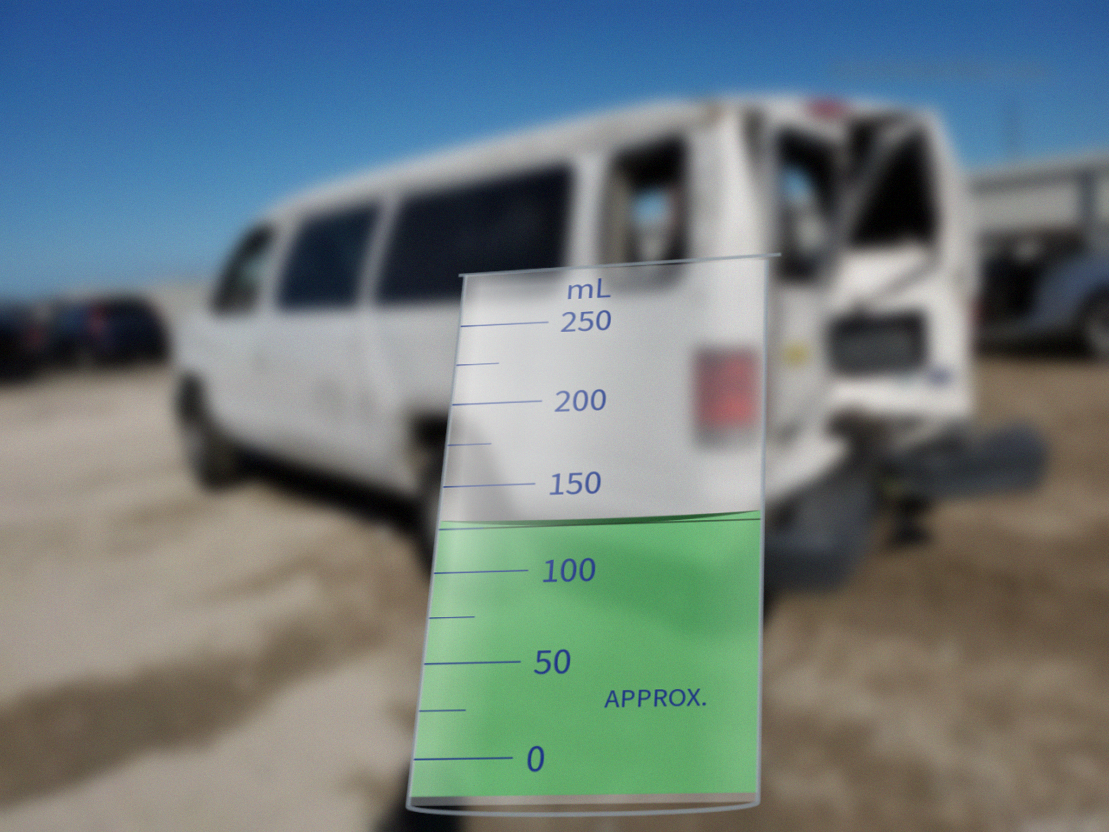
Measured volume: 125 mL
